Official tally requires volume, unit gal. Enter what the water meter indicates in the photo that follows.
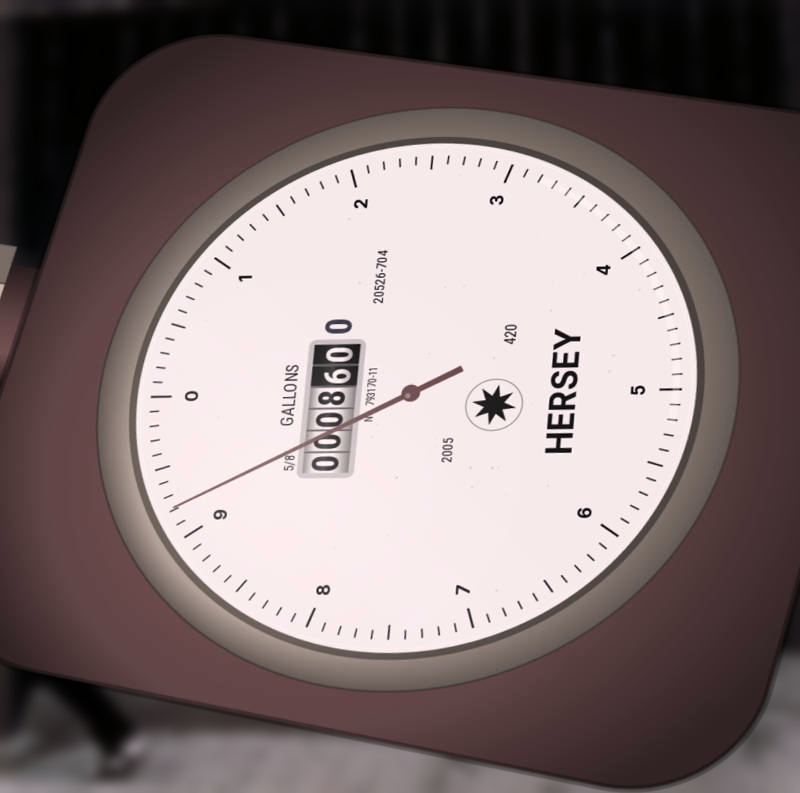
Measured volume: 8599.2 gal
